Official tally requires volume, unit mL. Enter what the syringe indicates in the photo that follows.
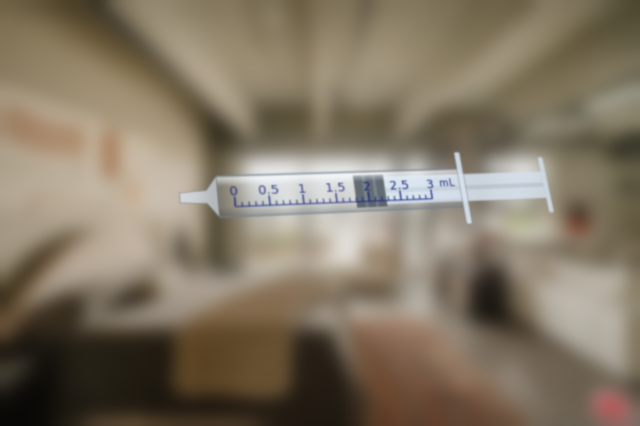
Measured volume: 1.8 mL
